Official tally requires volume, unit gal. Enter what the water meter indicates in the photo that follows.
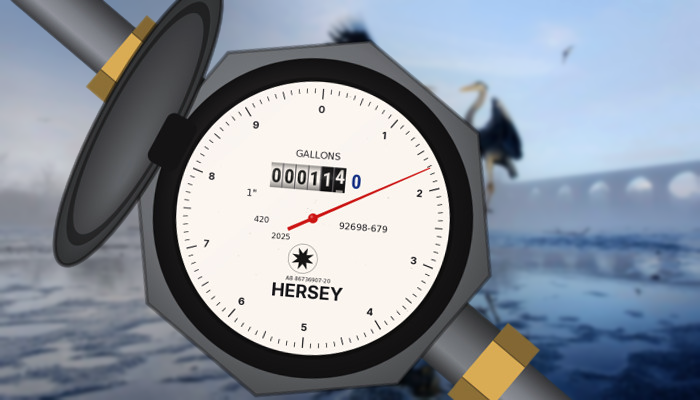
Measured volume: 1141.7 gal
